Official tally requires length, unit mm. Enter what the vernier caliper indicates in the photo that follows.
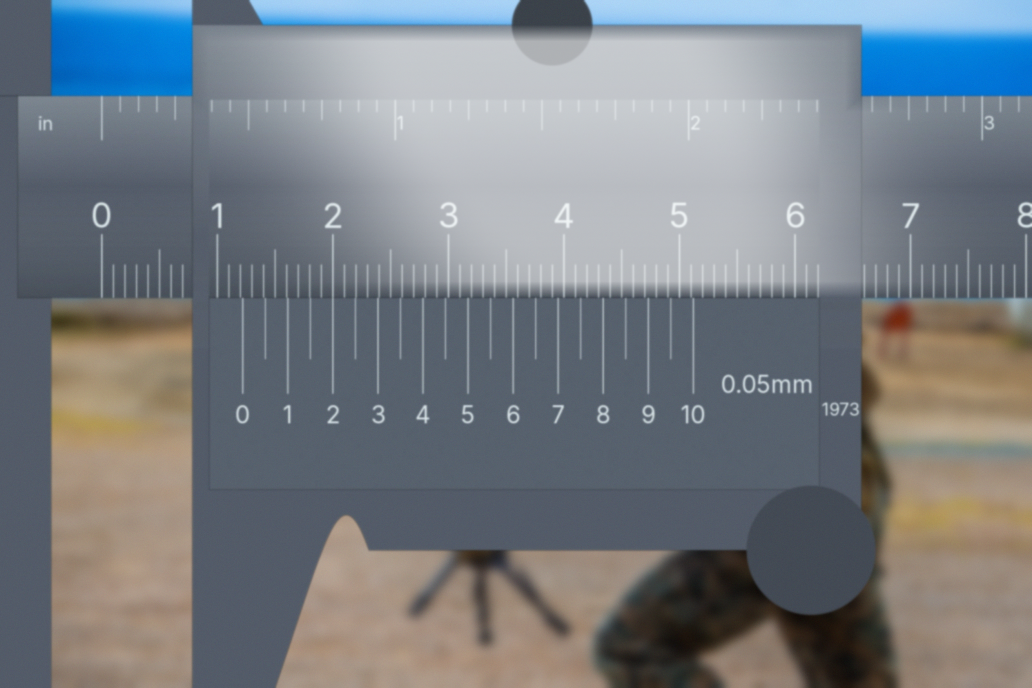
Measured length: 12.2 mm
